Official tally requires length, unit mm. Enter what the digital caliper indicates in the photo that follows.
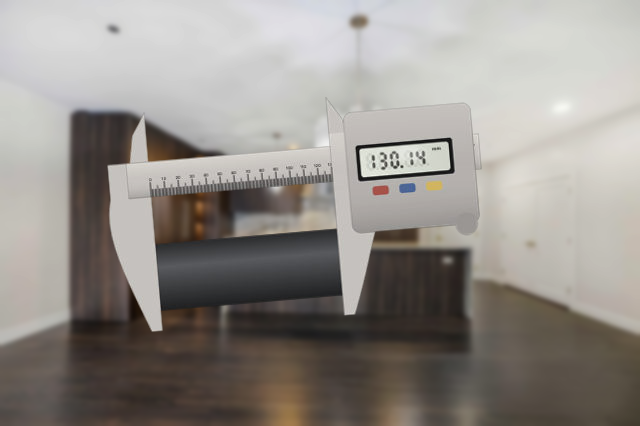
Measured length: 130.14 mm
